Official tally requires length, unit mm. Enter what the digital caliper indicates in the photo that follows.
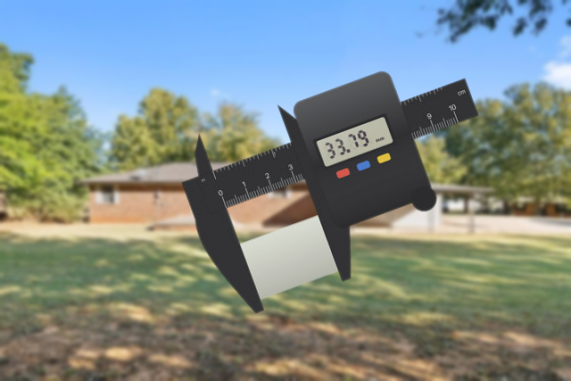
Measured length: 33.79 mm
